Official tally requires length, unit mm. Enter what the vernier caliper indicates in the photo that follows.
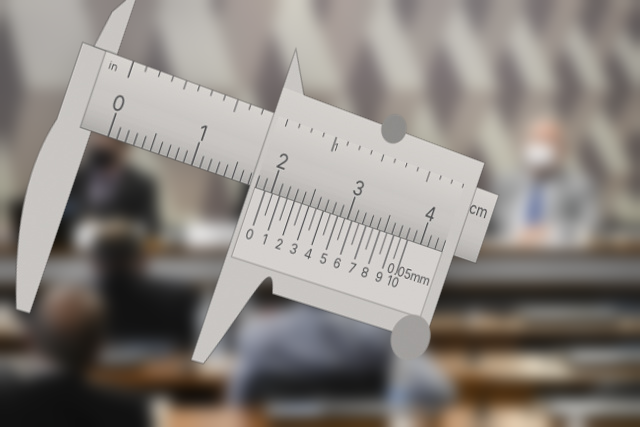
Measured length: 19.2 mm
